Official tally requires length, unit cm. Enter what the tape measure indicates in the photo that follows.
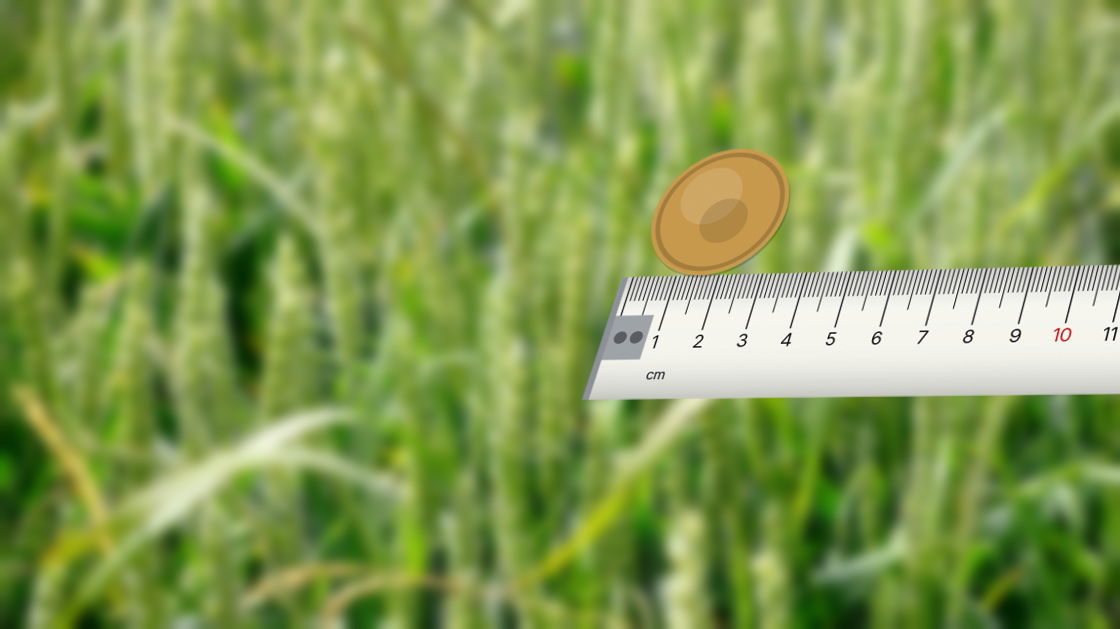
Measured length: 3.1 cm
